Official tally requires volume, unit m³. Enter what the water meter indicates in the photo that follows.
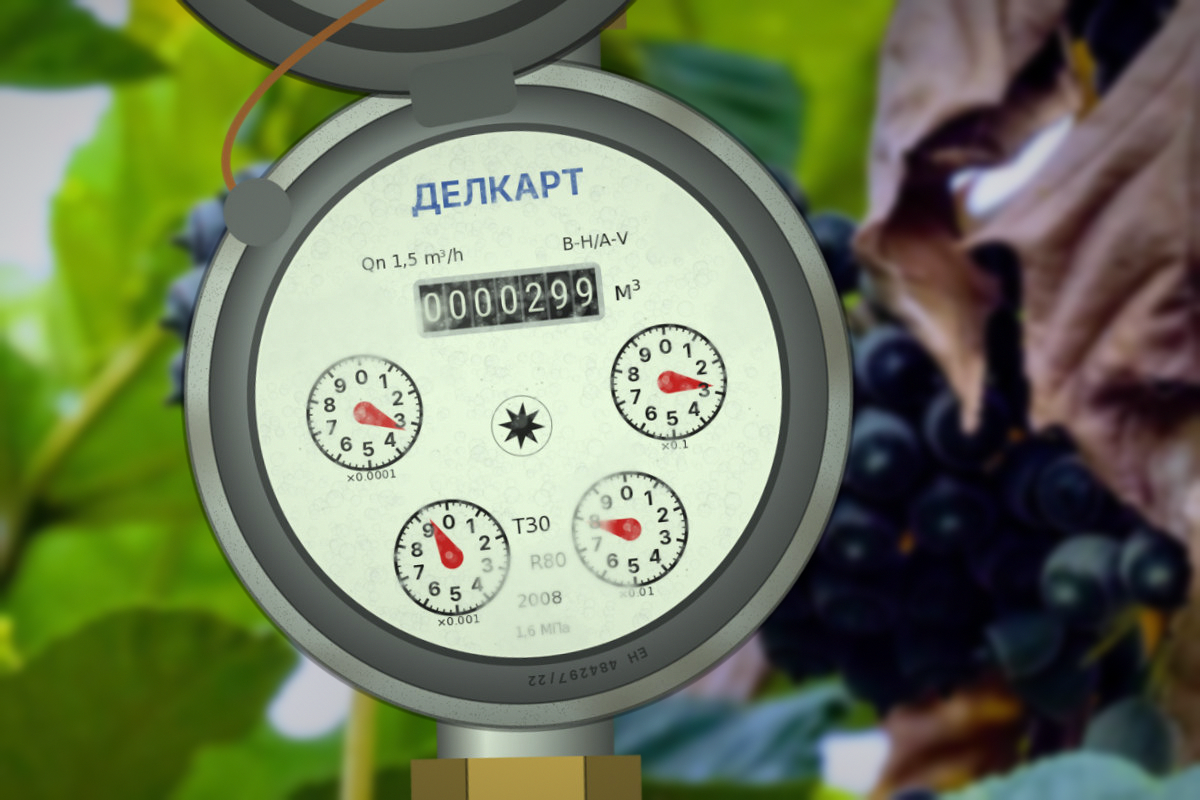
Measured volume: 299.2793 m³
